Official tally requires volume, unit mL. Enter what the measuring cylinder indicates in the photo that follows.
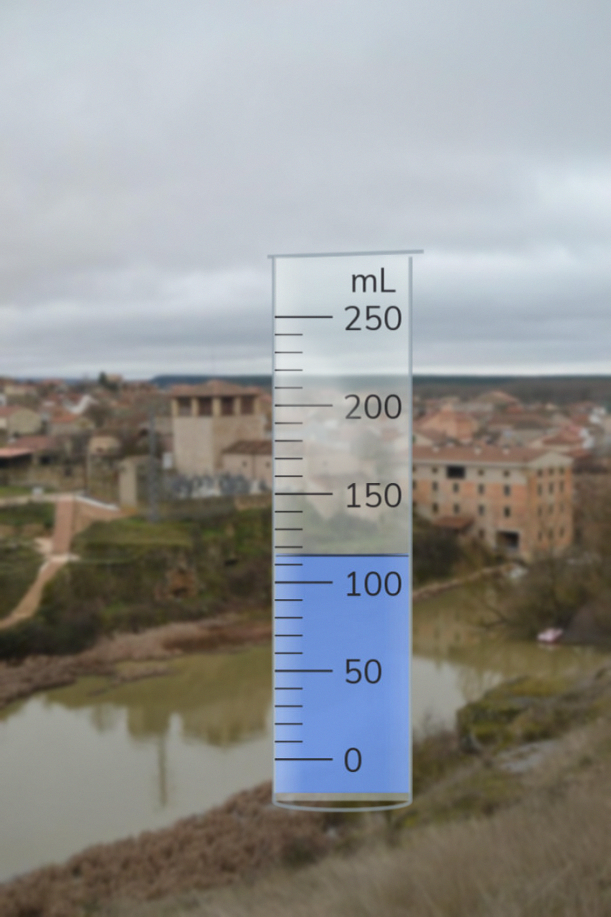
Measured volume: 115 mL
